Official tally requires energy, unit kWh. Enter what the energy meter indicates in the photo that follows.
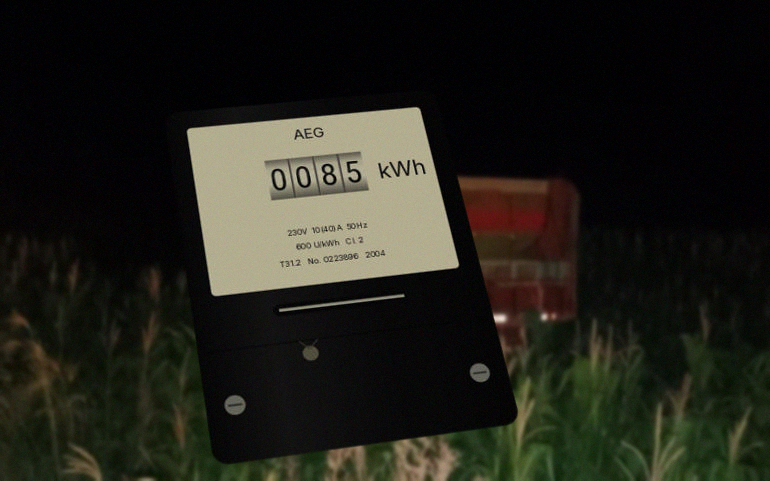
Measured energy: 85 kWh
